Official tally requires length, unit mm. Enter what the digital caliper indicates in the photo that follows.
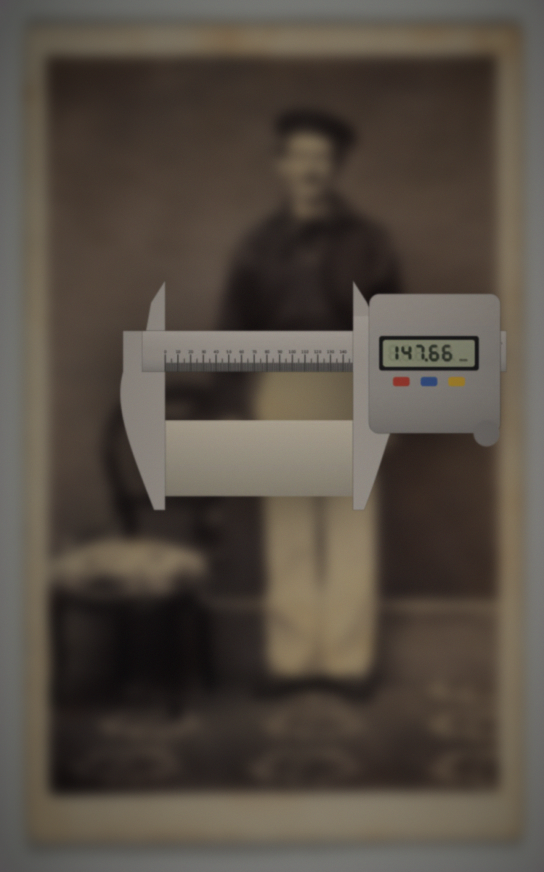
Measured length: 147.66 mm
